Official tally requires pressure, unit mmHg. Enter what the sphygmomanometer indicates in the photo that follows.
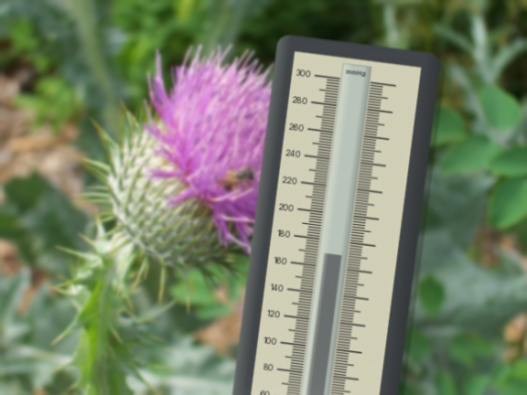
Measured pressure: 170 mmHg
